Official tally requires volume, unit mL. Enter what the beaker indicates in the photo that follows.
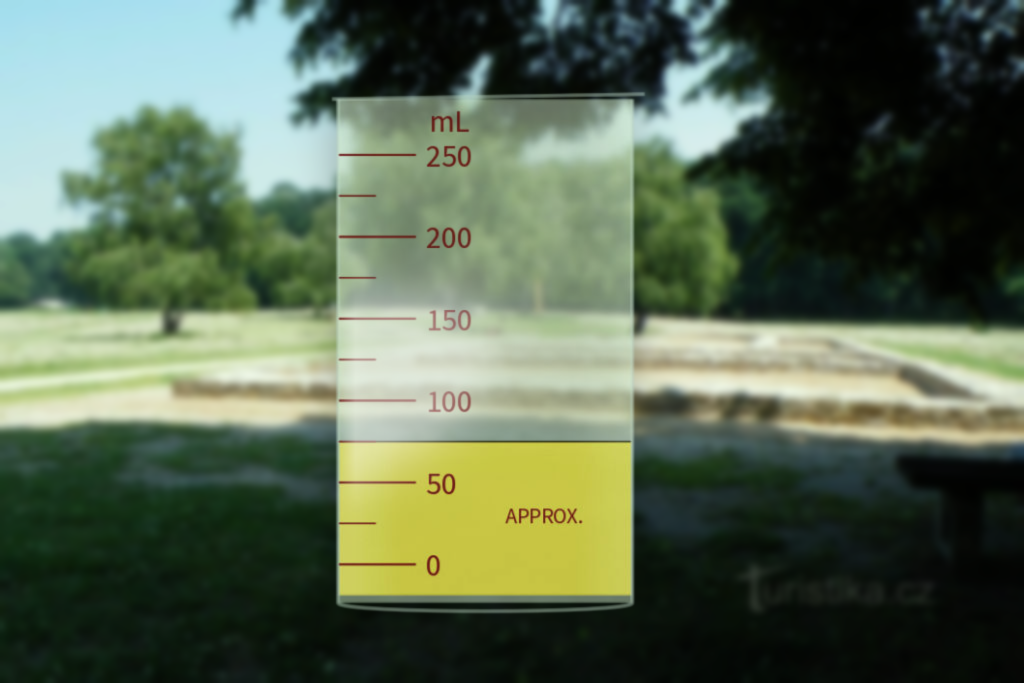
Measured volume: 75 mL
